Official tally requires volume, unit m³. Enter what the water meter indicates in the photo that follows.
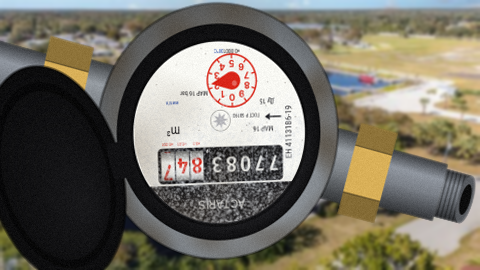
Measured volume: 77083.8472 m³
